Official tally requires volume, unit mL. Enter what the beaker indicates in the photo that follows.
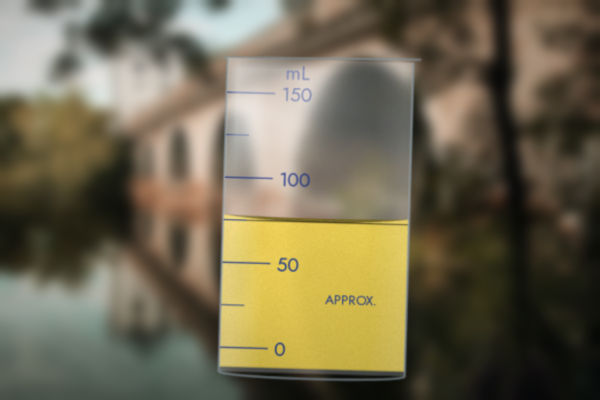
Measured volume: 75 mL
